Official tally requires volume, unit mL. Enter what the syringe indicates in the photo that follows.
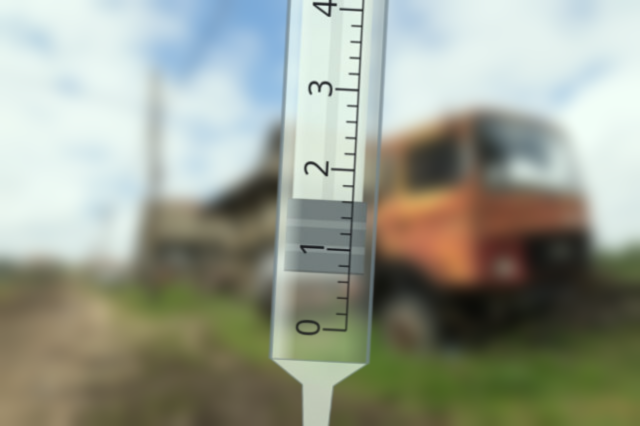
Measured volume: 0.7 mL
